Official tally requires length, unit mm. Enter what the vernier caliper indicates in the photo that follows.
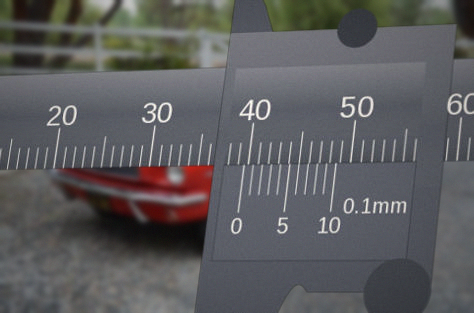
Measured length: 39.6 mm
